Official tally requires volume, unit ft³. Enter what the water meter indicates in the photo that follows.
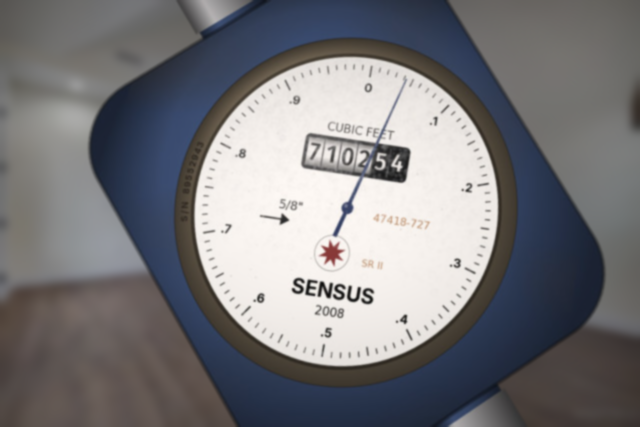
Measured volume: 710254.04 ft³
